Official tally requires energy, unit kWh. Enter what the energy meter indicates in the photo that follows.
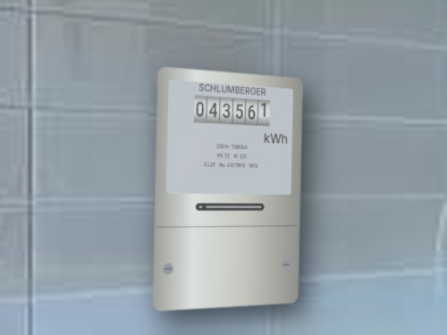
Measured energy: 43561 kWh
